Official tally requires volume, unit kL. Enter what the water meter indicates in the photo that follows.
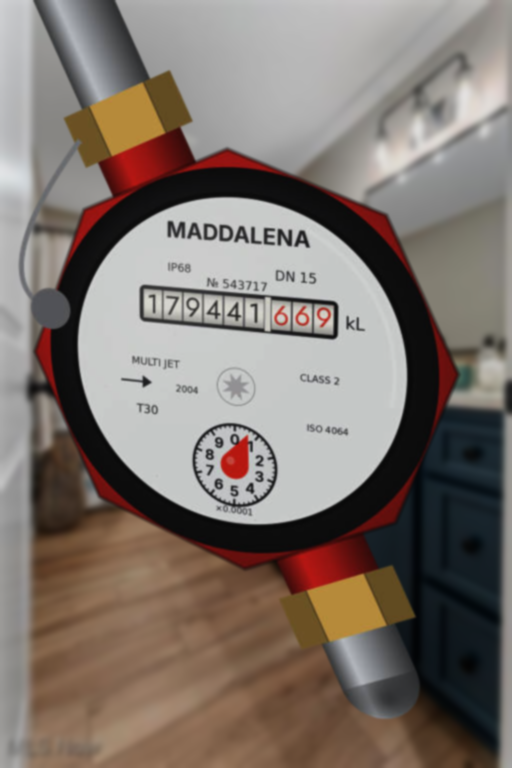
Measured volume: 179441.6690 kL
